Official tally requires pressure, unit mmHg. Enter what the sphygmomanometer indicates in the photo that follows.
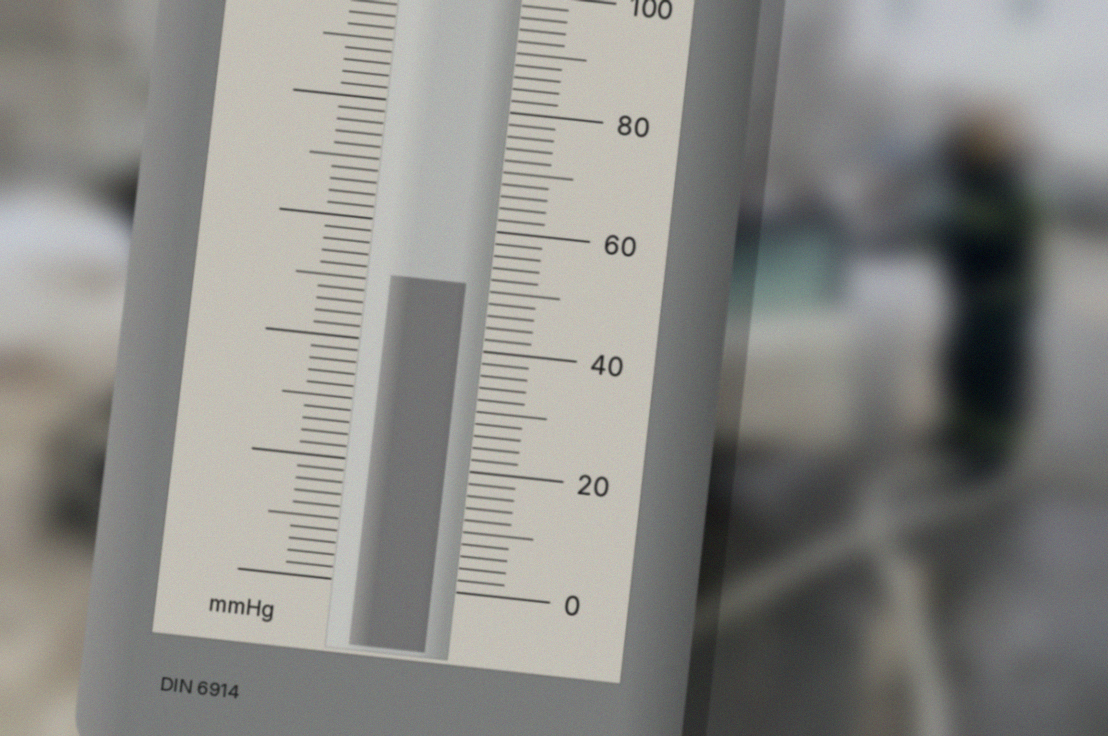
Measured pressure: 51 mmHg
